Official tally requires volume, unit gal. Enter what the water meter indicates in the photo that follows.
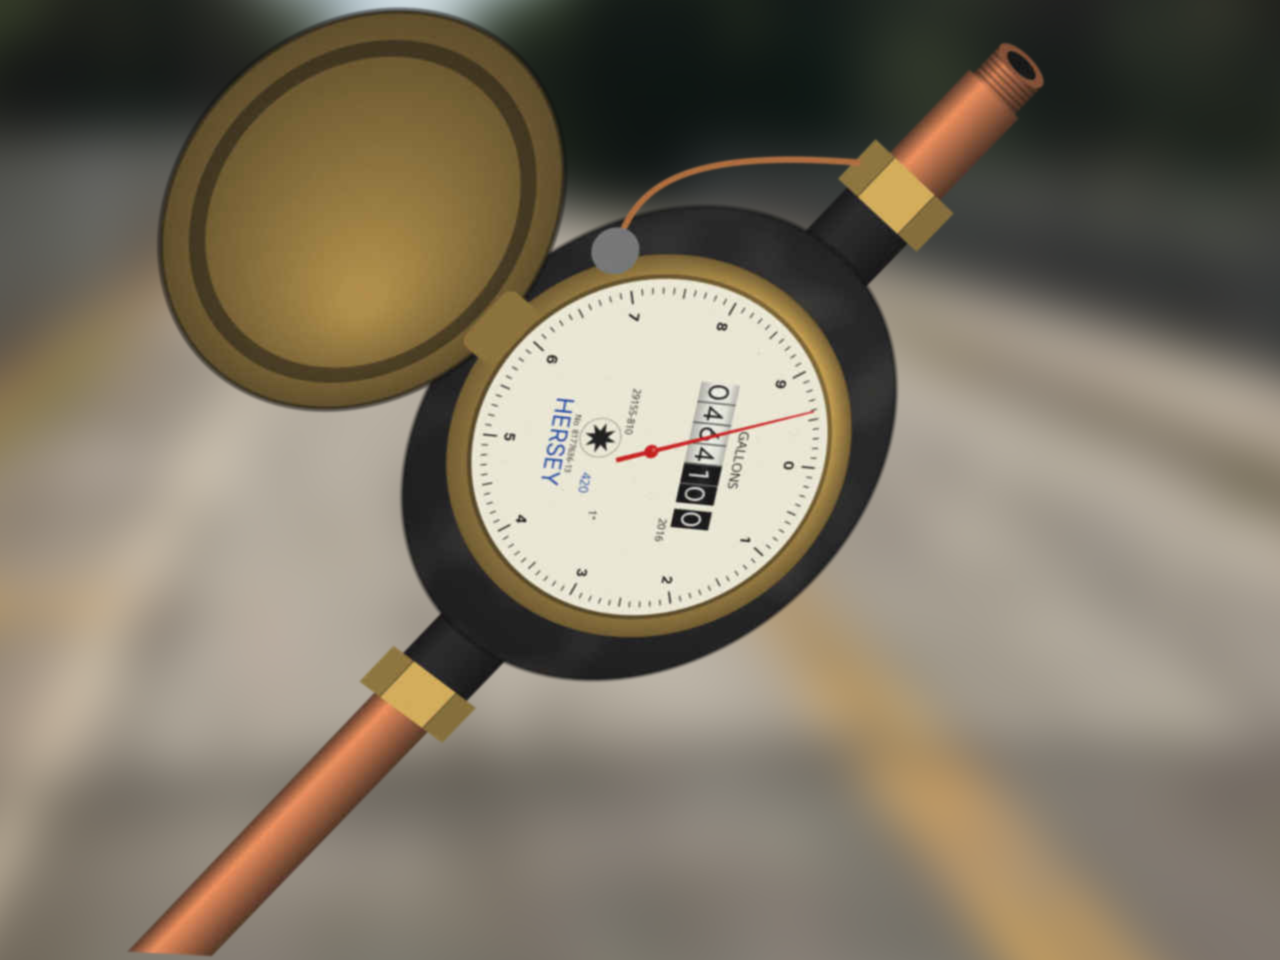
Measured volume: 464099.4 gal
